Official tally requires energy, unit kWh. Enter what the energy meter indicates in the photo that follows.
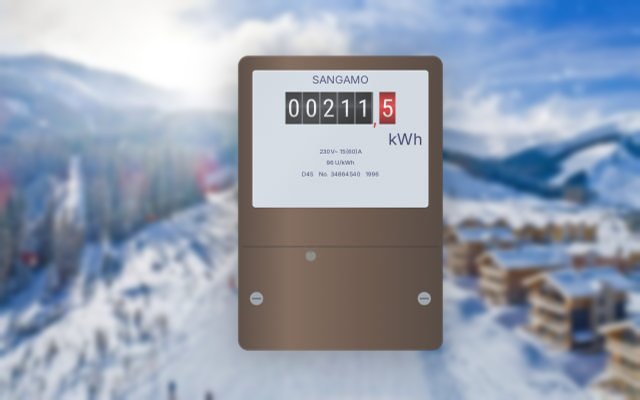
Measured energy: 211.5 kWh
